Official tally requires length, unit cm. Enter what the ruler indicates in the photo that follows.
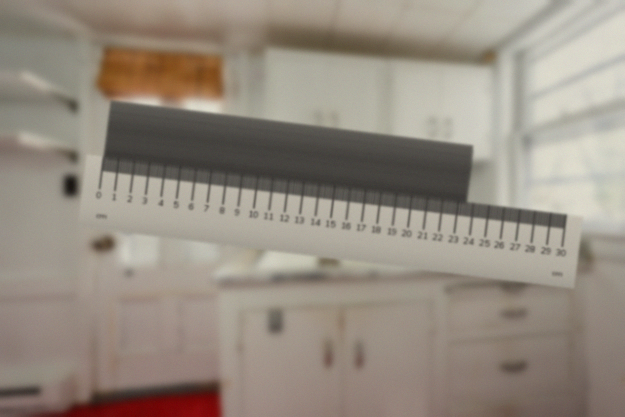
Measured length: 23.5 cm
